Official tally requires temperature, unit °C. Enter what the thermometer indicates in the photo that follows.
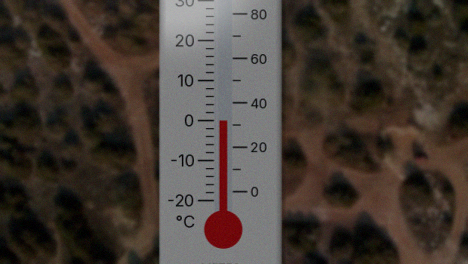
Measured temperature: 0 °C
